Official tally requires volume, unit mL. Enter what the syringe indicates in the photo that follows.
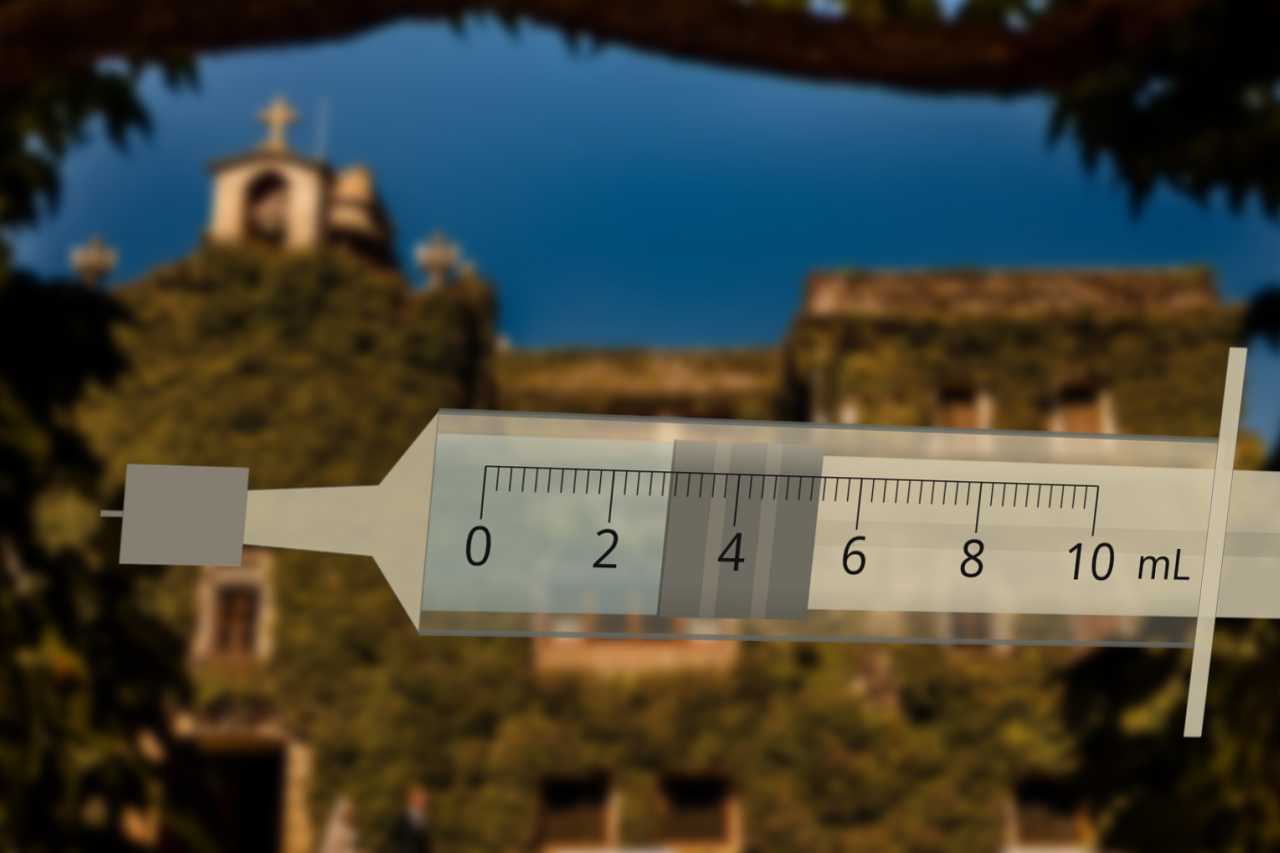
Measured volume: 2.9 mL
